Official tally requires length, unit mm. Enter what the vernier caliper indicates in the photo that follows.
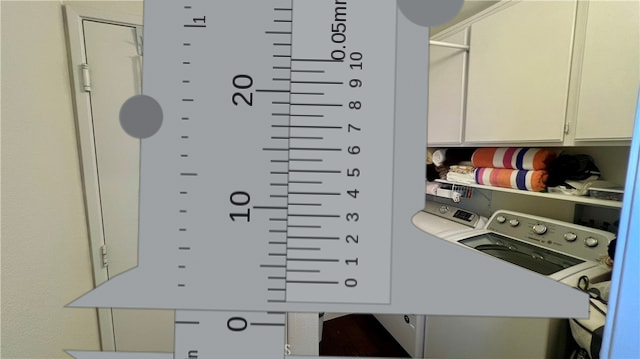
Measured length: 3.7 mm
